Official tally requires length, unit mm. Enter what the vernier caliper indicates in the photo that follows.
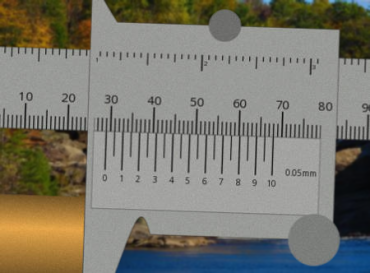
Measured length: 29.0 mm
